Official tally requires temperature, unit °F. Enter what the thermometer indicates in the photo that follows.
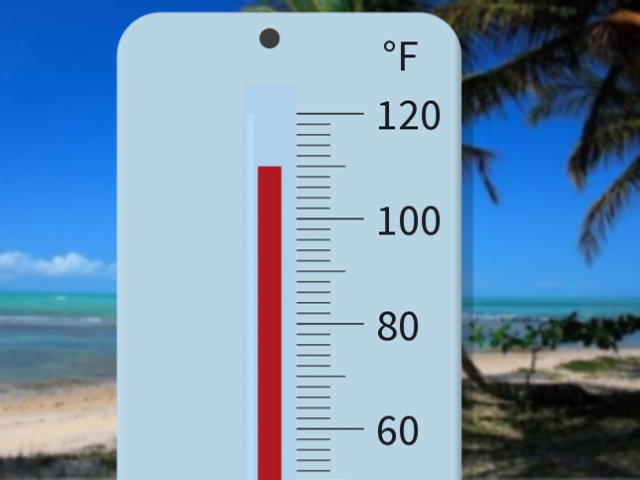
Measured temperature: 110 °F
